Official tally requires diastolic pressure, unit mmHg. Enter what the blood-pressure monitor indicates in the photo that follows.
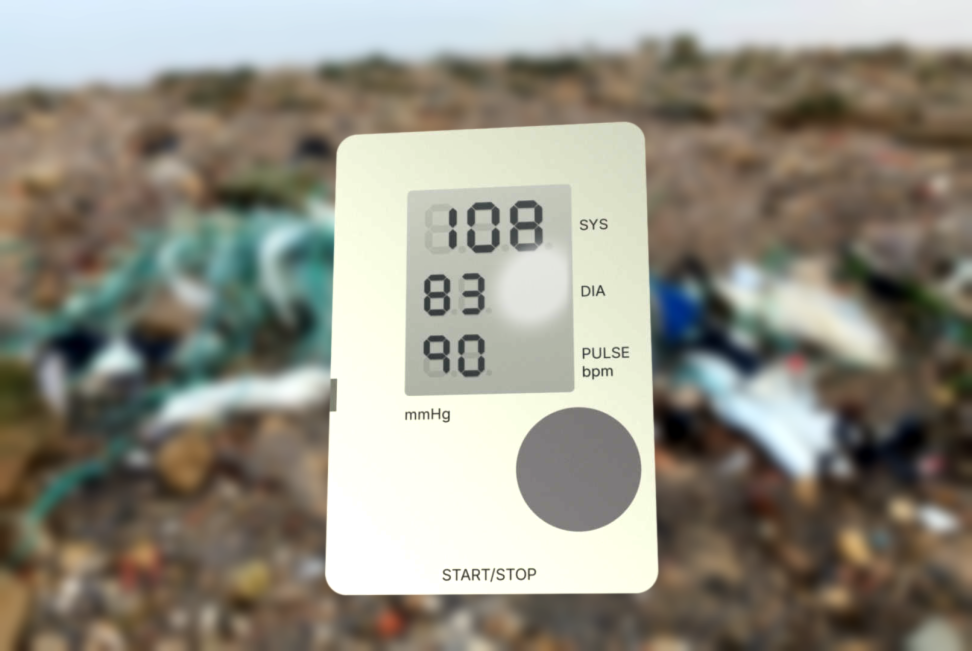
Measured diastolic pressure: 83 mmHg
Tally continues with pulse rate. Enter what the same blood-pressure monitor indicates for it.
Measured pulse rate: 90 bpm
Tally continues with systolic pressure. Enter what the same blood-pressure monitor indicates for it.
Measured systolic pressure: 108 mmHg
